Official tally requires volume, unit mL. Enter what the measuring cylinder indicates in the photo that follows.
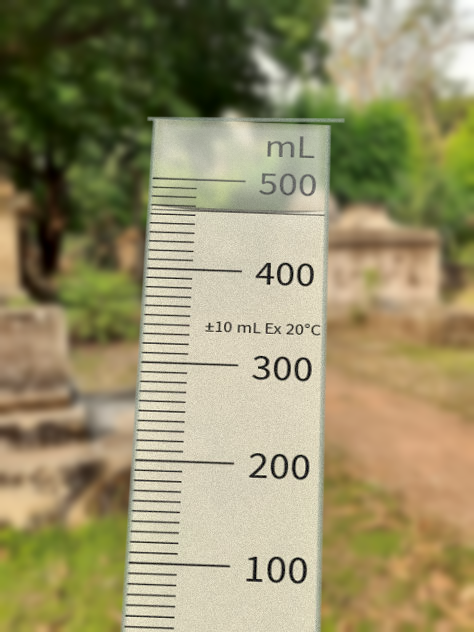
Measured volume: 465 mL
